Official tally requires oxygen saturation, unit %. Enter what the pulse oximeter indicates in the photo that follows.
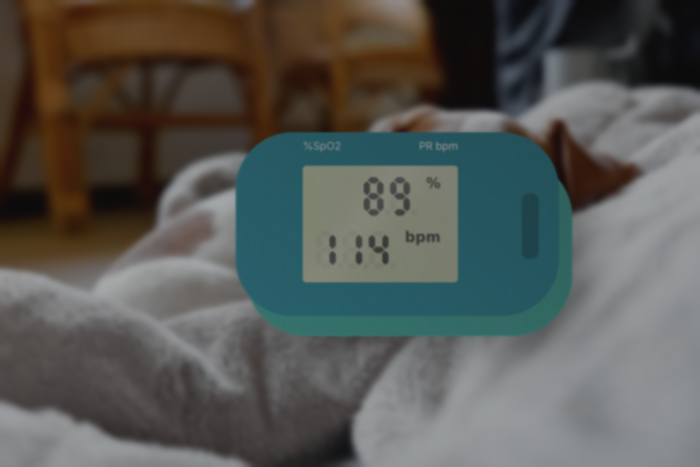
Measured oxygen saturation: 89 %
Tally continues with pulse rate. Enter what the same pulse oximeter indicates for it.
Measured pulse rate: 114 bpm
